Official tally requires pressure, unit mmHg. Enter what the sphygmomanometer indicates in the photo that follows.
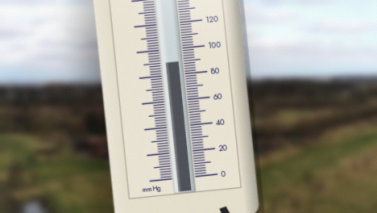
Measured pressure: 90 mmHg
